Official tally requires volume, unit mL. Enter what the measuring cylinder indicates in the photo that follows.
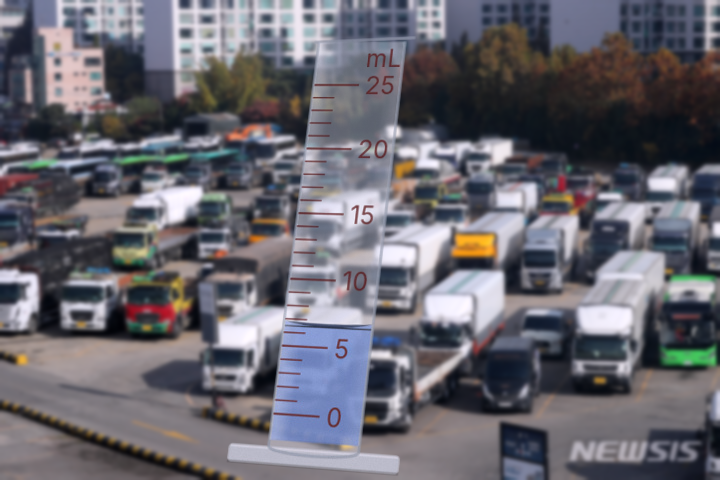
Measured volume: 6.5 mL
